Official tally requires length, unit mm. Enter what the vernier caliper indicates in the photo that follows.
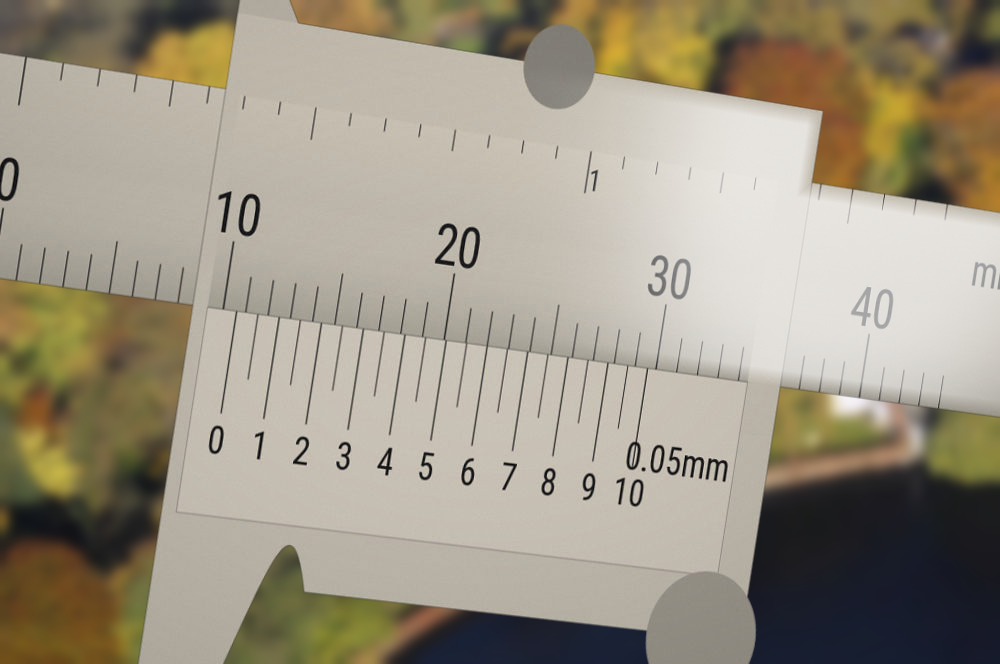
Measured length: 10.6 mm
